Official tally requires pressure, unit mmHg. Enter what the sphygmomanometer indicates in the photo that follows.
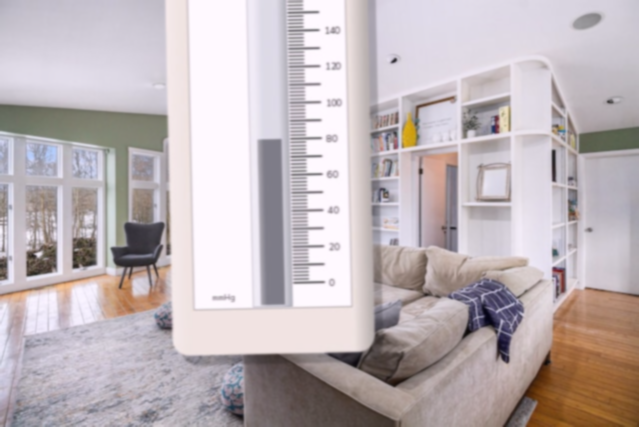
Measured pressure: 80 mmHg
